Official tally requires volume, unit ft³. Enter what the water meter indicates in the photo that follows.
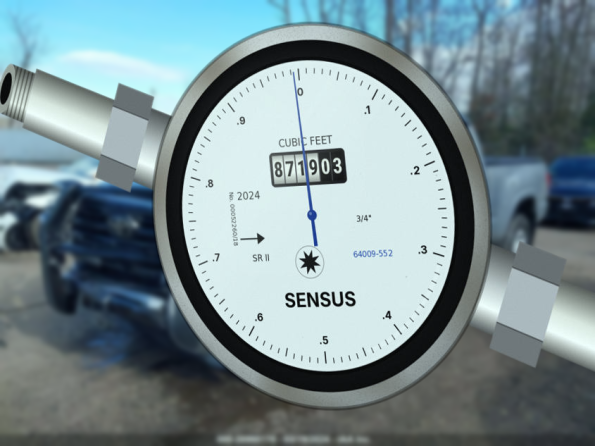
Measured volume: 871902.99 ft³
